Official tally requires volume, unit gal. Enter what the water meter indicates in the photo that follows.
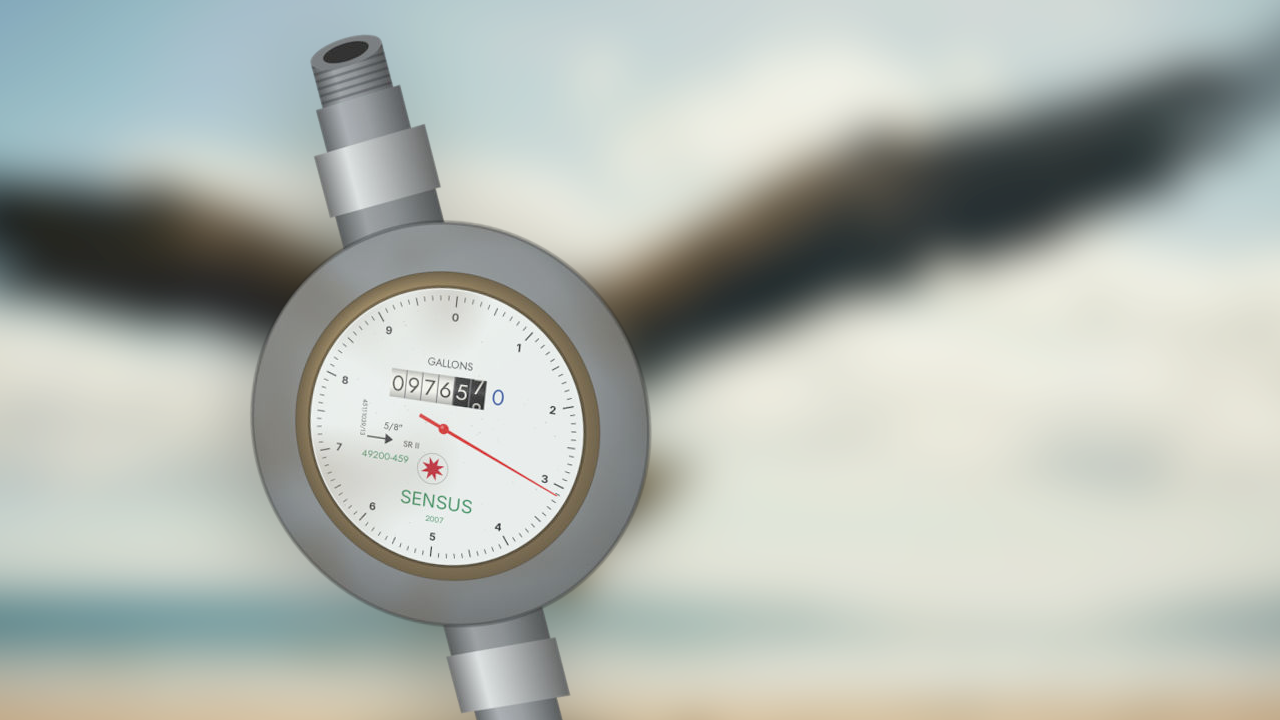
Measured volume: 976573.1 gal
